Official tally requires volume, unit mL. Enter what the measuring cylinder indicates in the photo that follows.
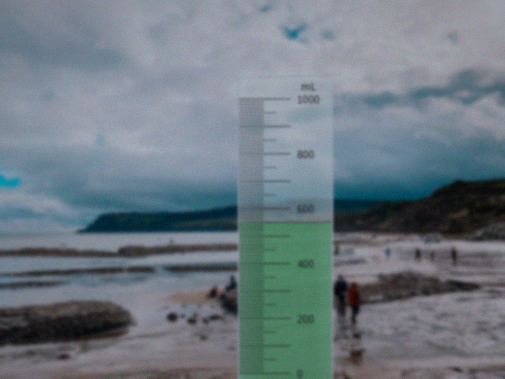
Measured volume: 550 mL
